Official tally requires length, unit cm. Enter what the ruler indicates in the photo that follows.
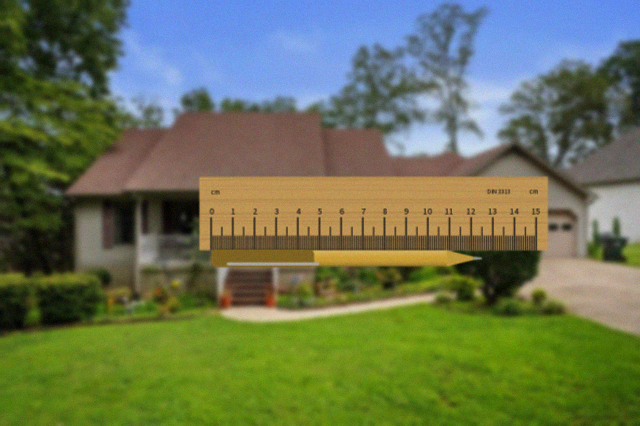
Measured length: 12.5 cm
